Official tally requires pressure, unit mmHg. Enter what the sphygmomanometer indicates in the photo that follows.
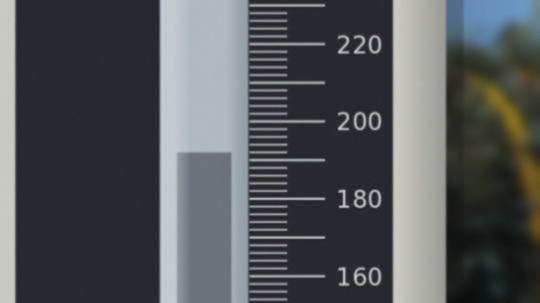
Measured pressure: 192 mmHg
